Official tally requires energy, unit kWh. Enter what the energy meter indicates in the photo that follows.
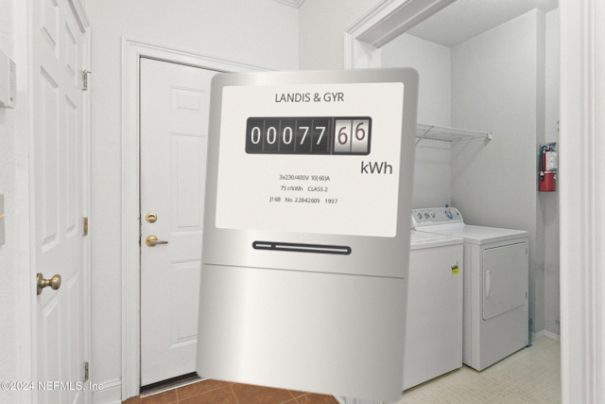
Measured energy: 77.66 kWh
